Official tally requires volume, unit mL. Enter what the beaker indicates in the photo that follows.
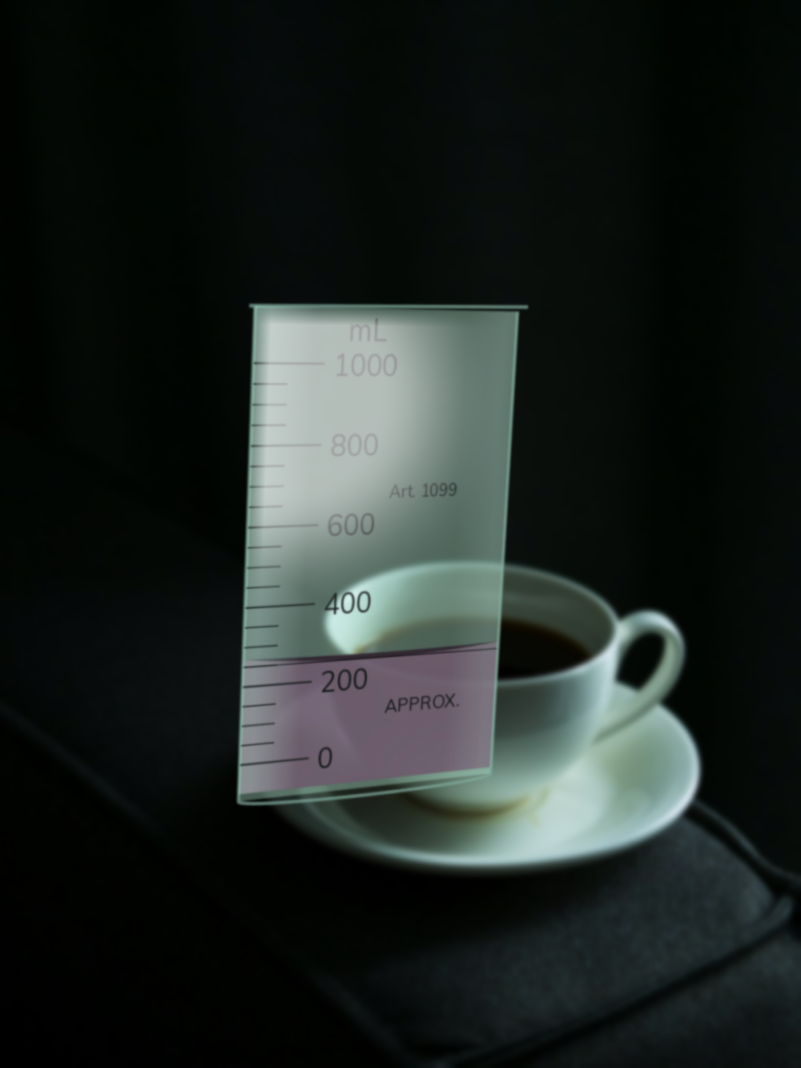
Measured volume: 250 mL
